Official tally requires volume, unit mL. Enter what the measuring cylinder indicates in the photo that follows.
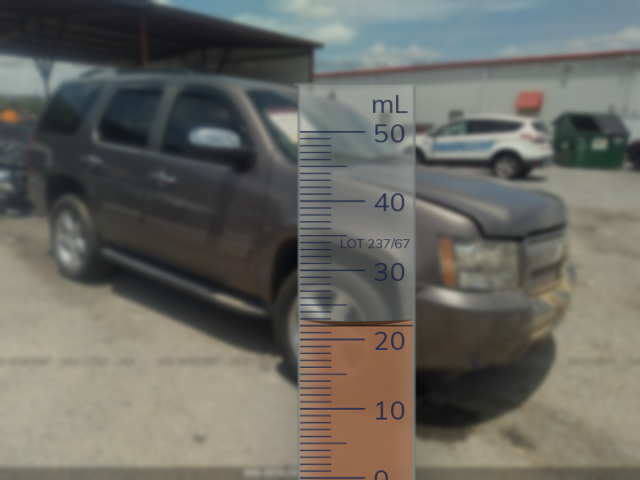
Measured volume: 22 mL
